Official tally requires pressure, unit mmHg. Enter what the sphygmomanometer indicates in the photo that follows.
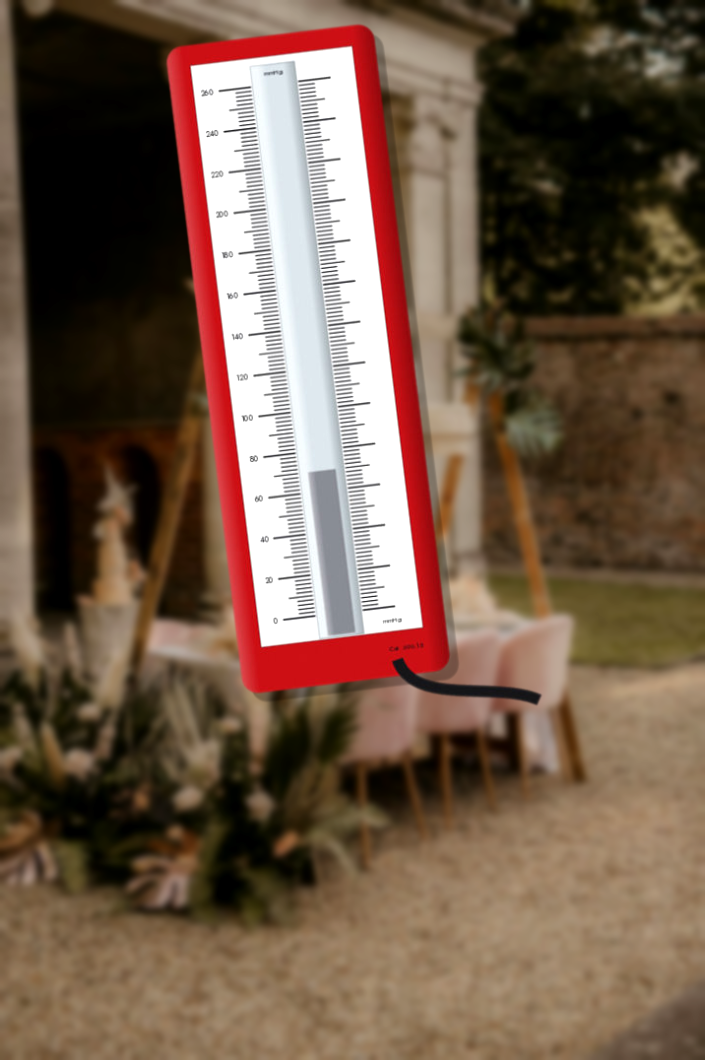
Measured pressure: 70 mmHg
